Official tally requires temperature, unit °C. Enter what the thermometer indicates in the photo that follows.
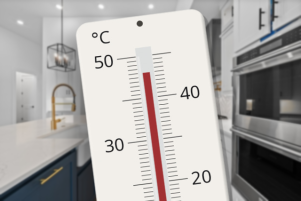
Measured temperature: 46 °C
